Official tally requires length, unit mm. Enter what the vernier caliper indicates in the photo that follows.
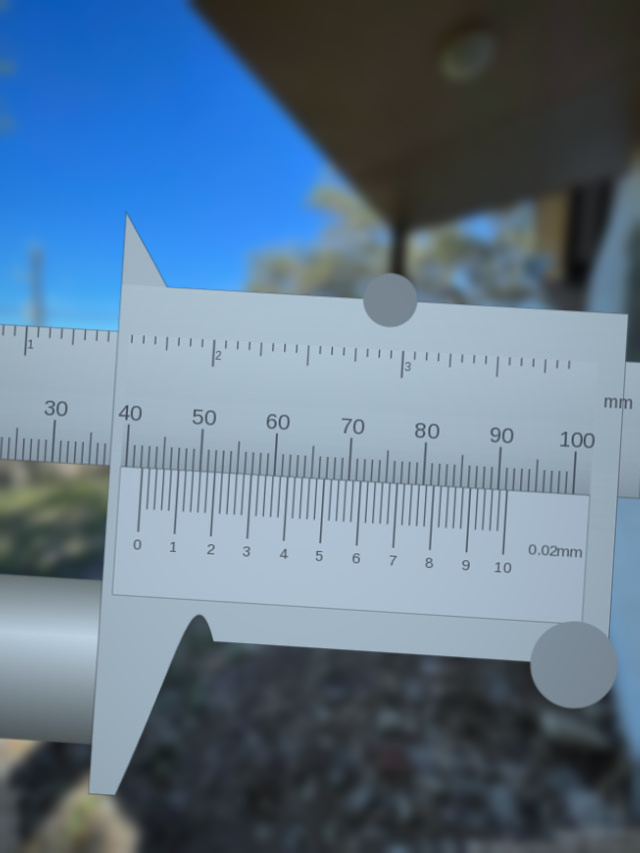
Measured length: 42.2 mm
